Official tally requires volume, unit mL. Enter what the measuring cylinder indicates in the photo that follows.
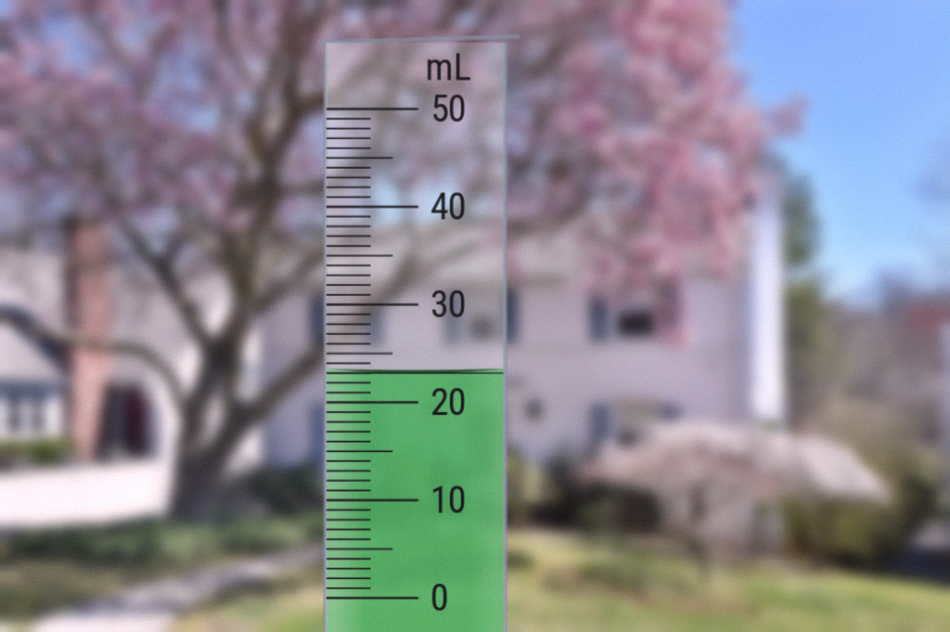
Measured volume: 23 mL
